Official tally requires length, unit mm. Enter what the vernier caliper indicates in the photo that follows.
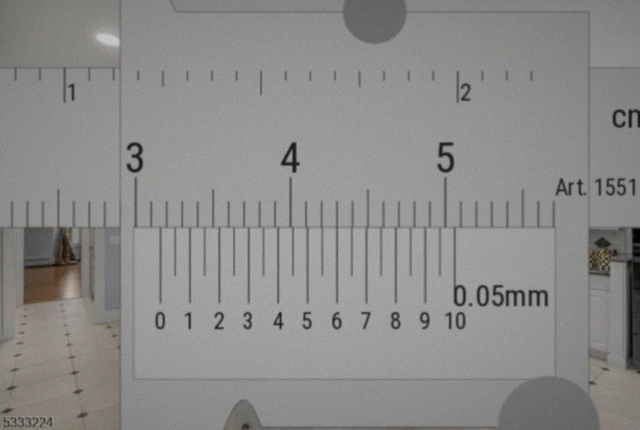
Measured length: 31.6 mm
